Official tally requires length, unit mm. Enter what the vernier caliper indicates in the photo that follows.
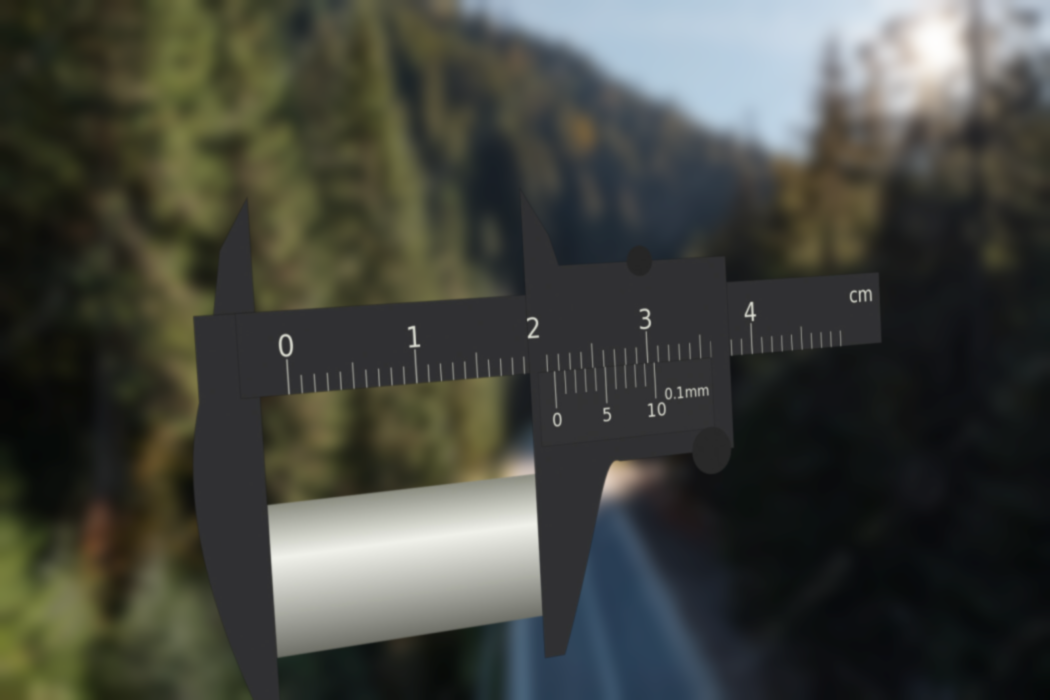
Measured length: 21.6 mm
